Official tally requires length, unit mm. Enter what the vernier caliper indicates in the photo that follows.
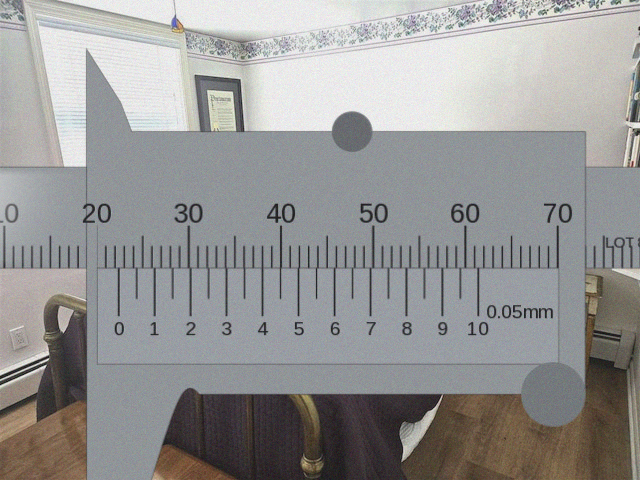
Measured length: 22.4 mm
